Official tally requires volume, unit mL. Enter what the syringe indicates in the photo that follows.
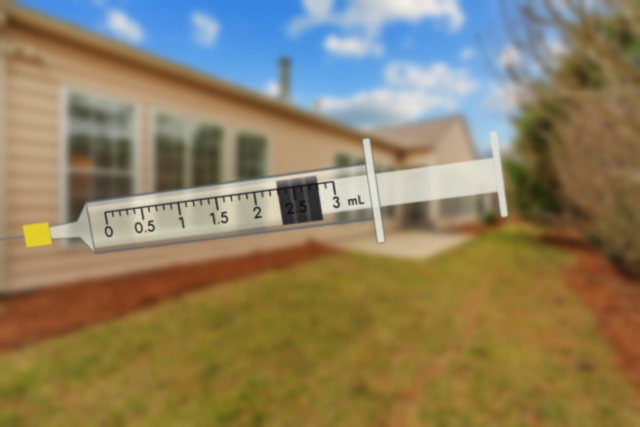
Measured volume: 2.3 mL
